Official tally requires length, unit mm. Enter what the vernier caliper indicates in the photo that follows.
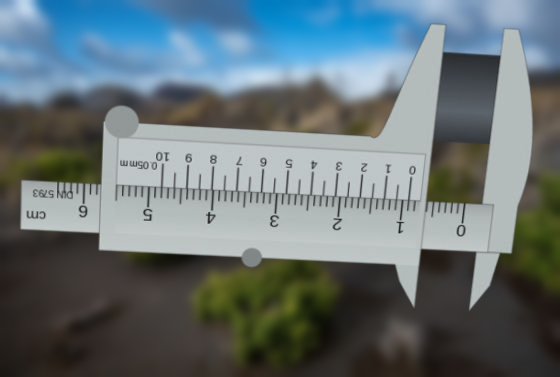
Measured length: 9.0 mm
